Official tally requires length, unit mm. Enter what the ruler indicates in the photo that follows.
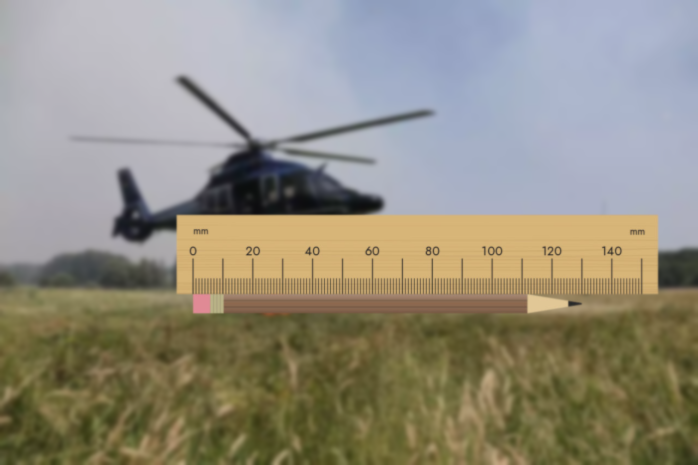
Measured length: 130 mm
